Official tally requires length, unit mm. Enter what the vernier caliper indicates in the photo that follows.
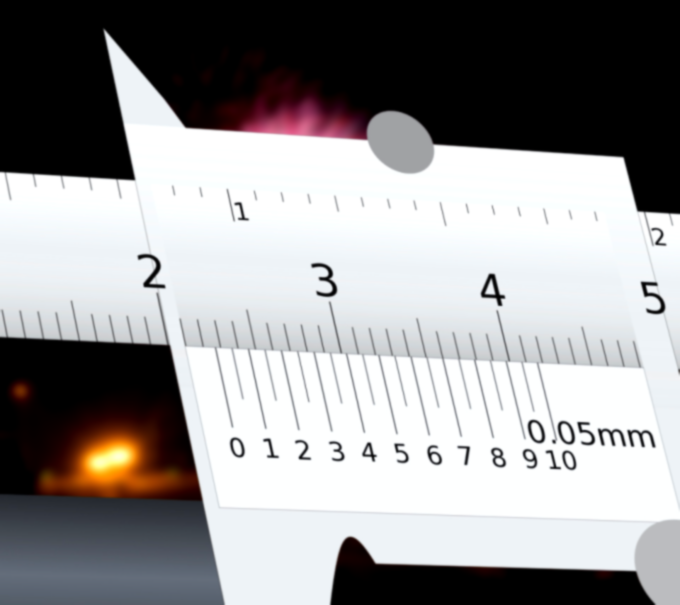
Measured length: 22.7 mm
